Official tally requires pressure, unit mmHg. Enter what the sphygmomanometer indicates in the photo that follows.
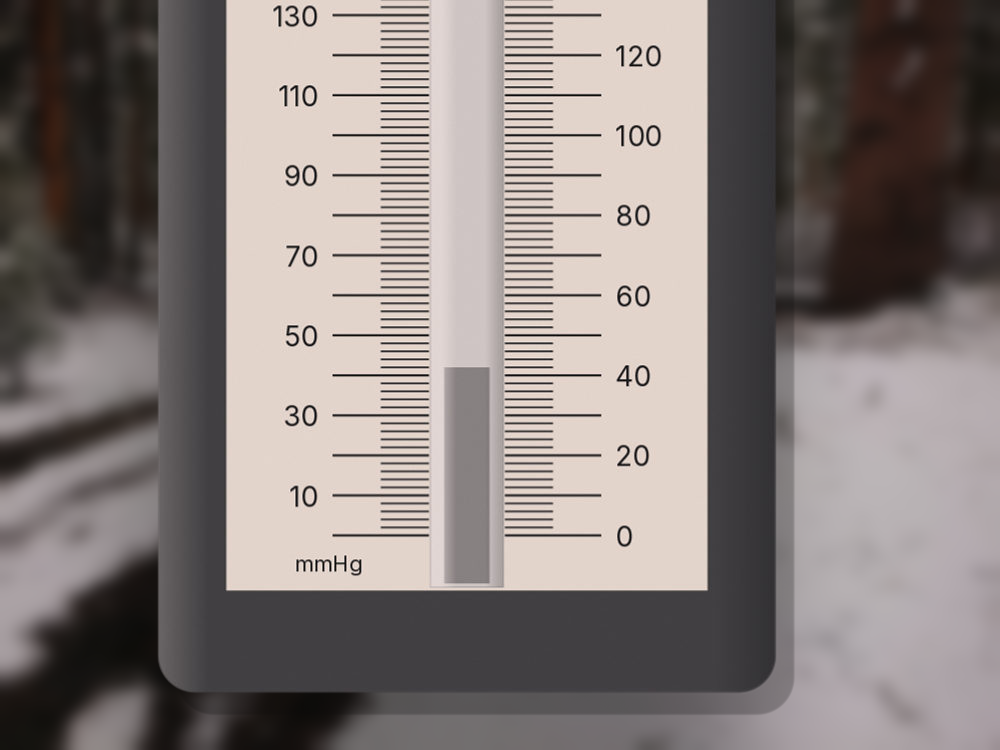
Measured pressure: 42 mmHg
